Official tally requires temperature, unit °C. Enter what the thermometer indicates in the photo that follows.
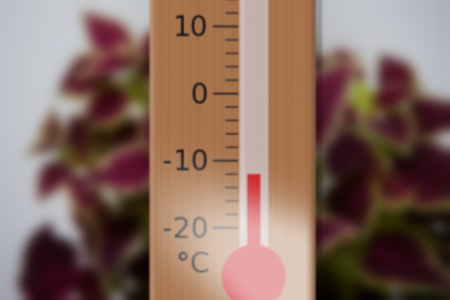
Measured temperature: -12 °C
